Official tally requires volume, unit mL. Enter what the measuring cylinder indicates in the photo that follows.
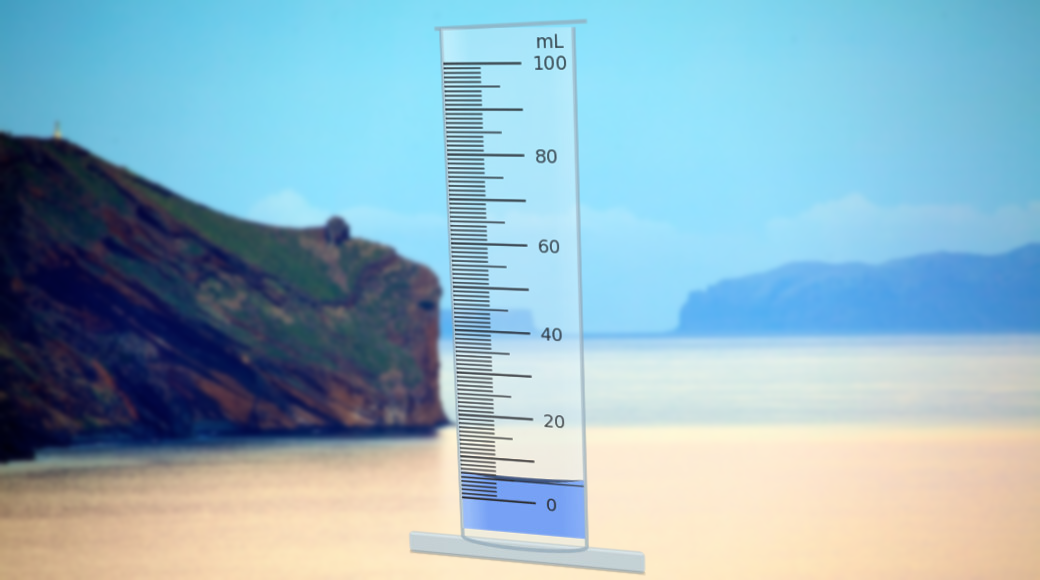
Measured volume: 5 mL
